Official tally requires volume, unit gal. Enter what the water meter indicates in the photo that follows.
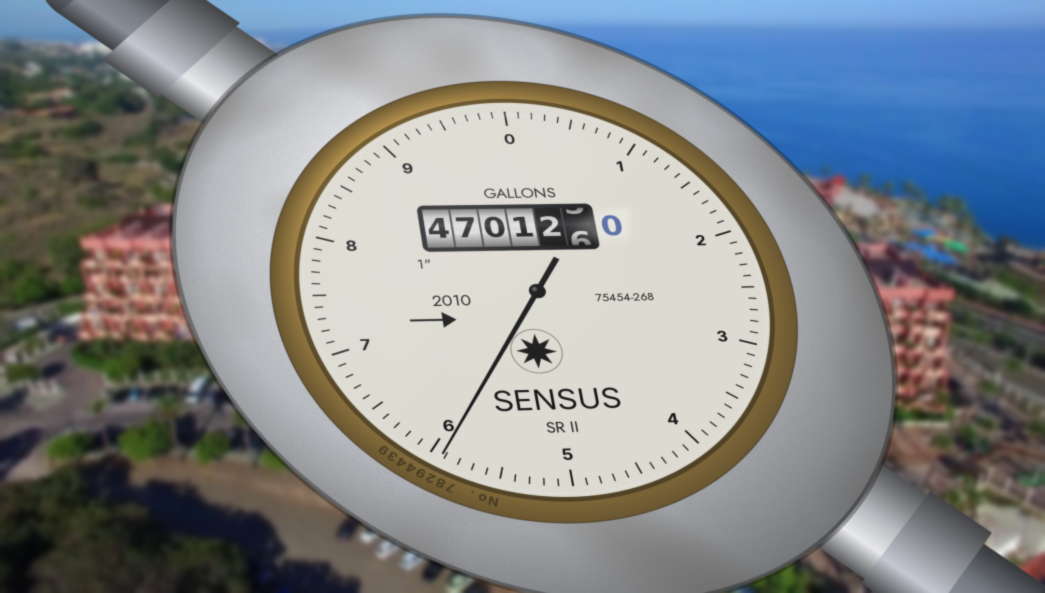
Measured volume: 4701255.9 gal
